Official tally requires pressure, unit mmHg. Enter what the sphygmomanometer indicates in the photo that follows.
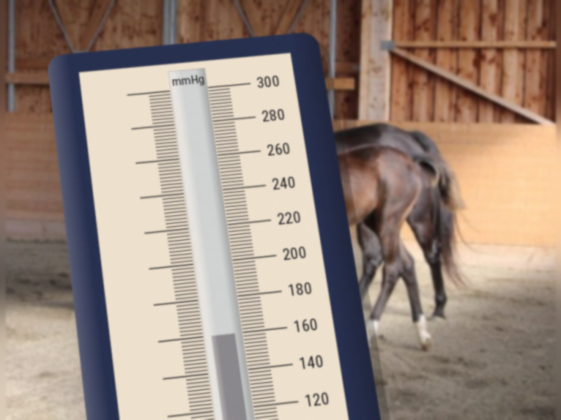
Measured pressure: 160 mmHg
